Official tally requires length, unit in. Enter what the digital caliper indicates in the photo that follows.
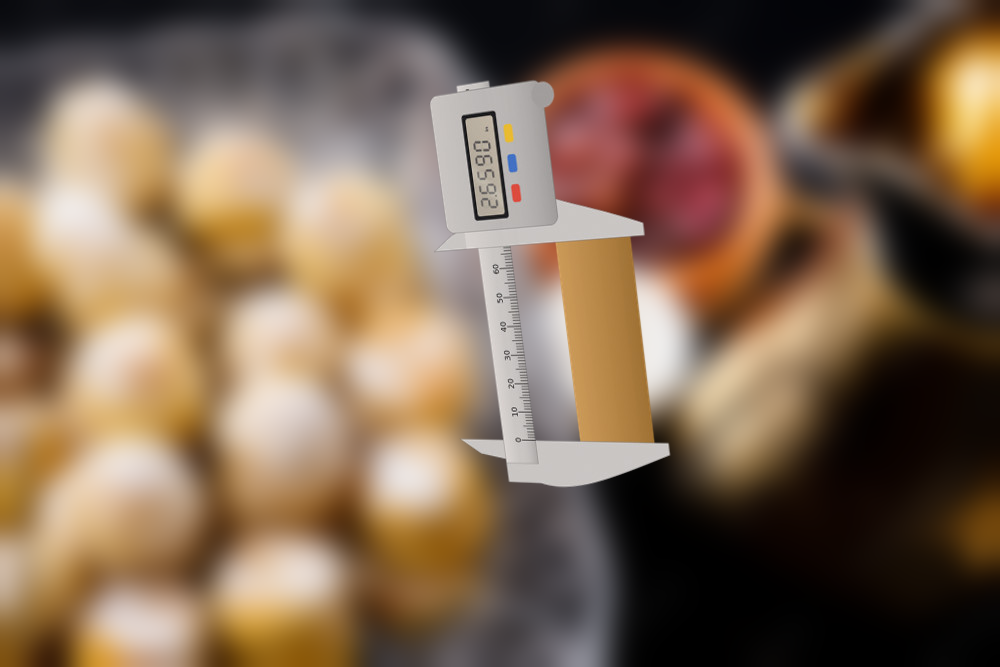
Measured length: 2.6590 in
